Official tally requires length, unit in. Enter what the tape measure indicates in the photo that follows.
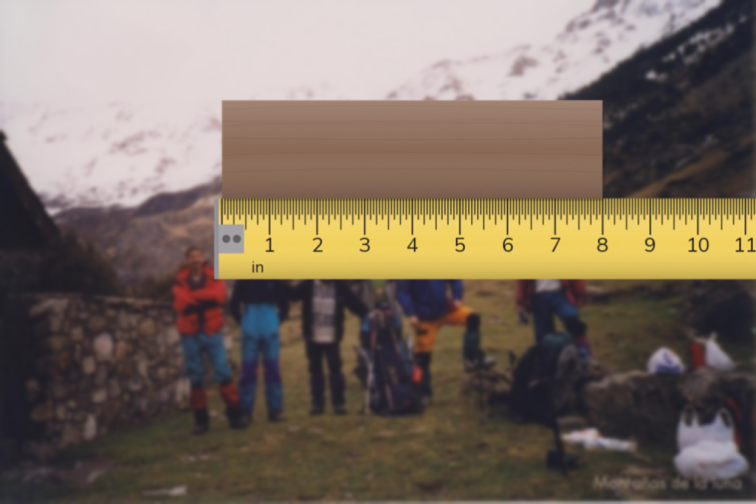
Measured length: 8 in
